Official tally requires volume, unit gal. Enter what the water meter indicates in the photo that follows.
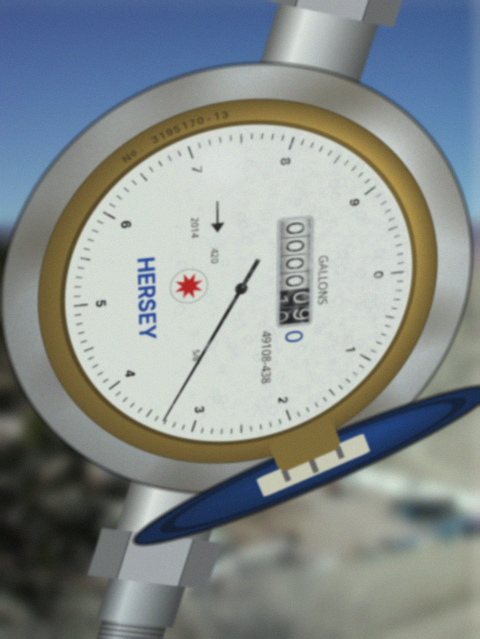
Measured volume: 93.3 gal
